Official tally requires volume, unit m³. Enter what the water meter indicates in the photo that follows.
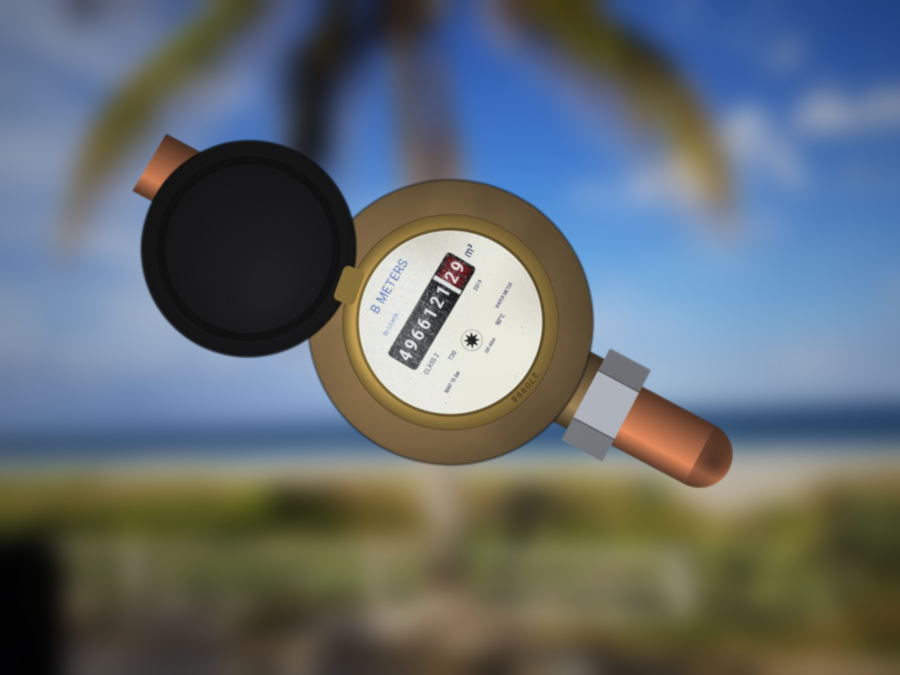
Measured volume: 4966121.29 m³
